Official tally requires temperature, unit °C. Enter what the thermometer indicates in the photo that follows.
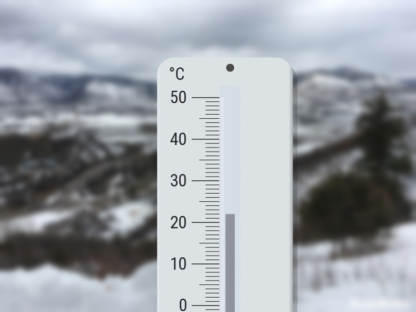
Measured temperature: 22 °C
